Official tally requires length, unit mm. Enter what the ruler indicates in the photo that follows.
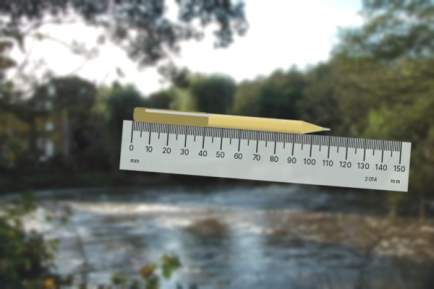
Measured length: 110 mm
